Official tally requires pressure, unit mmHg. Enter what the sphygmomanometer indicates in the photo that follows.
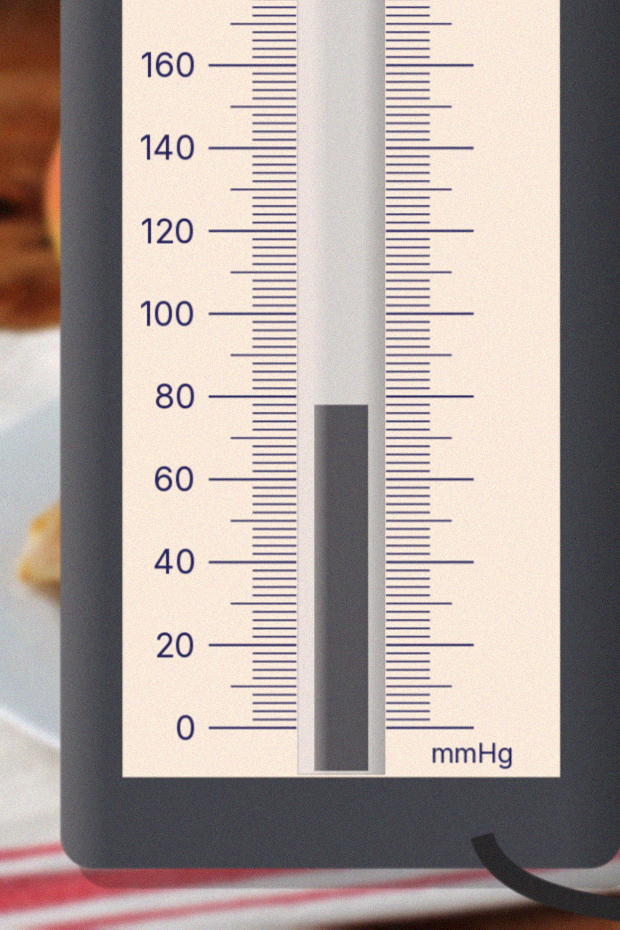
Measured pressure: 78 mmHg
